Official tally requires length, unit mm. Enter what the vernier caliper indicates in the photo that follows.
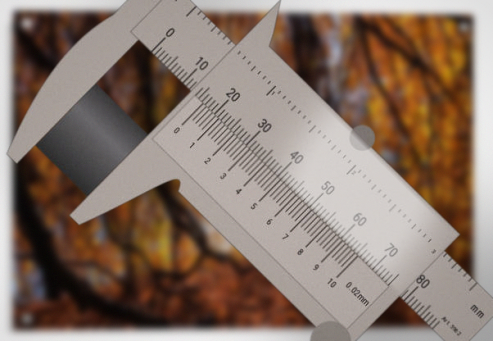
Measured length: 16.5 mm
